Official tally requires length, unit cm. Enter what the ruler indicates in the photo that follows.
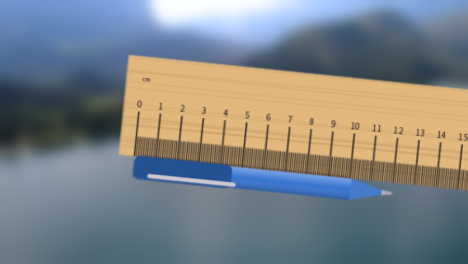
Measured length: 12 cm
